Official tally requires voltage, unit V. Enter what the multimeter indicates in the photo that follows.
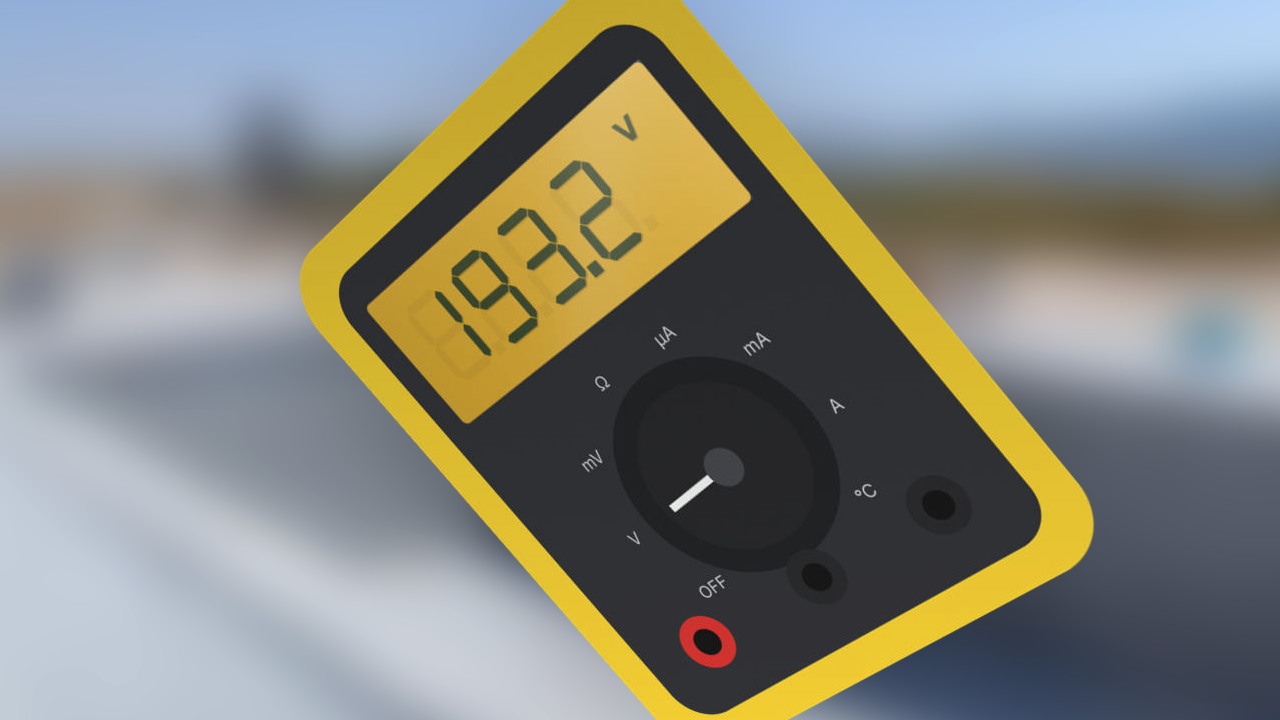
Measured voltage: 193.2 V
